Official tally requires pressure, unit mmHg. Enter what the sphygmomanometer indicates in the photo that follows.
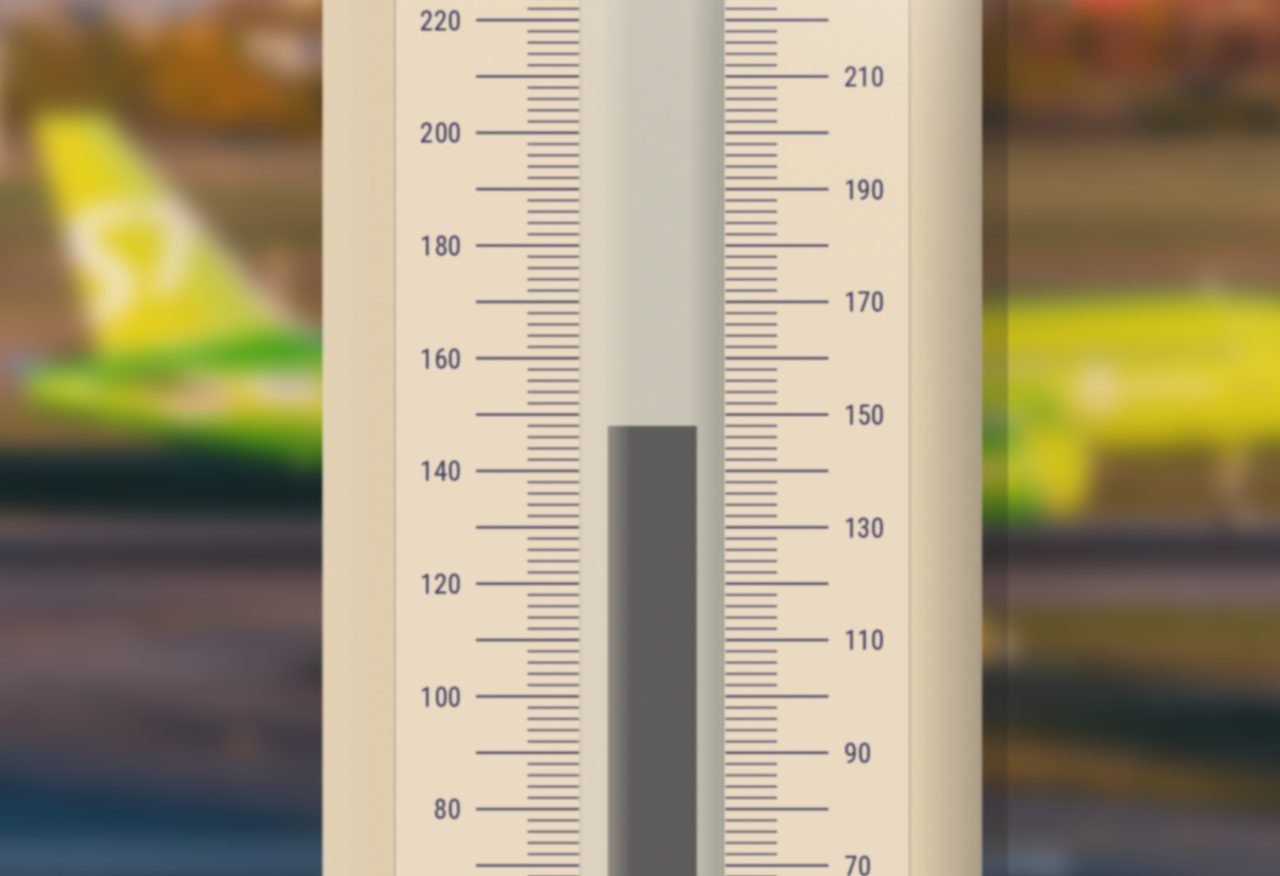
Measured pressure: 148 mmHg
